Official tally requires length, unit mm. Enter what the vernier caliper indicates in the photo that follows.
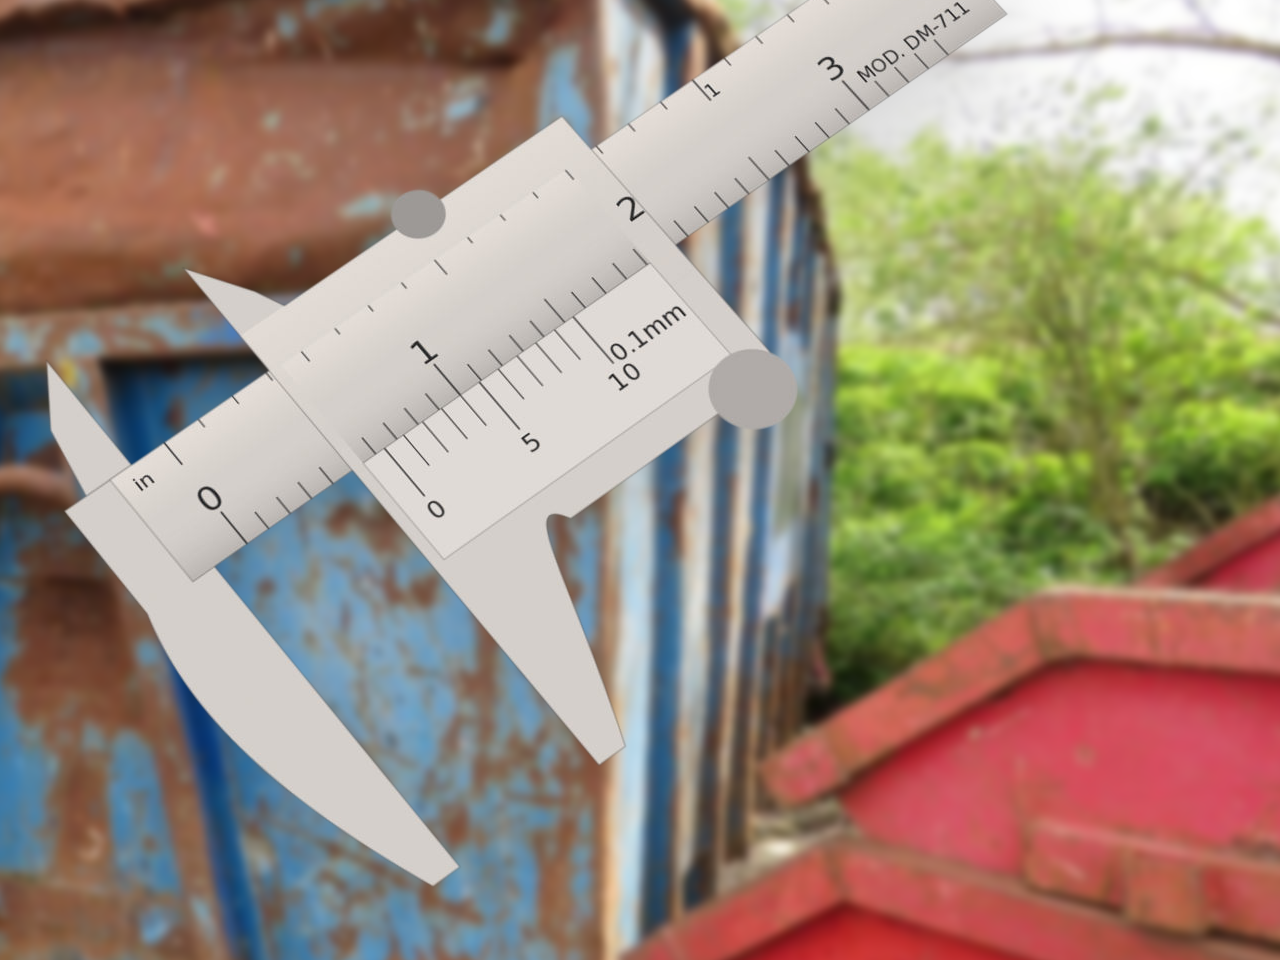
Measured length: 6.4 mm
